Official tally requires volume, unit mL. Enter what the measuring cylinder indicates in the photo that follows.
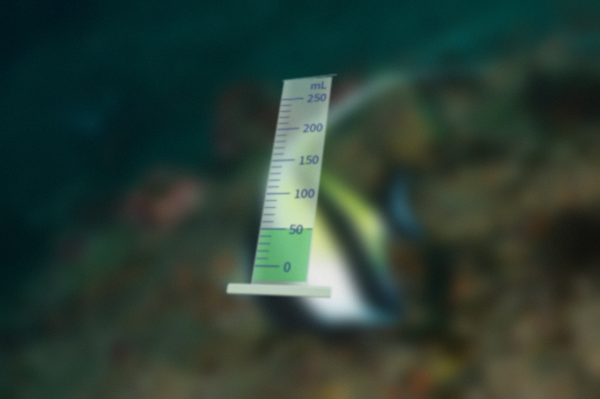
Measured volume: 50 mL
